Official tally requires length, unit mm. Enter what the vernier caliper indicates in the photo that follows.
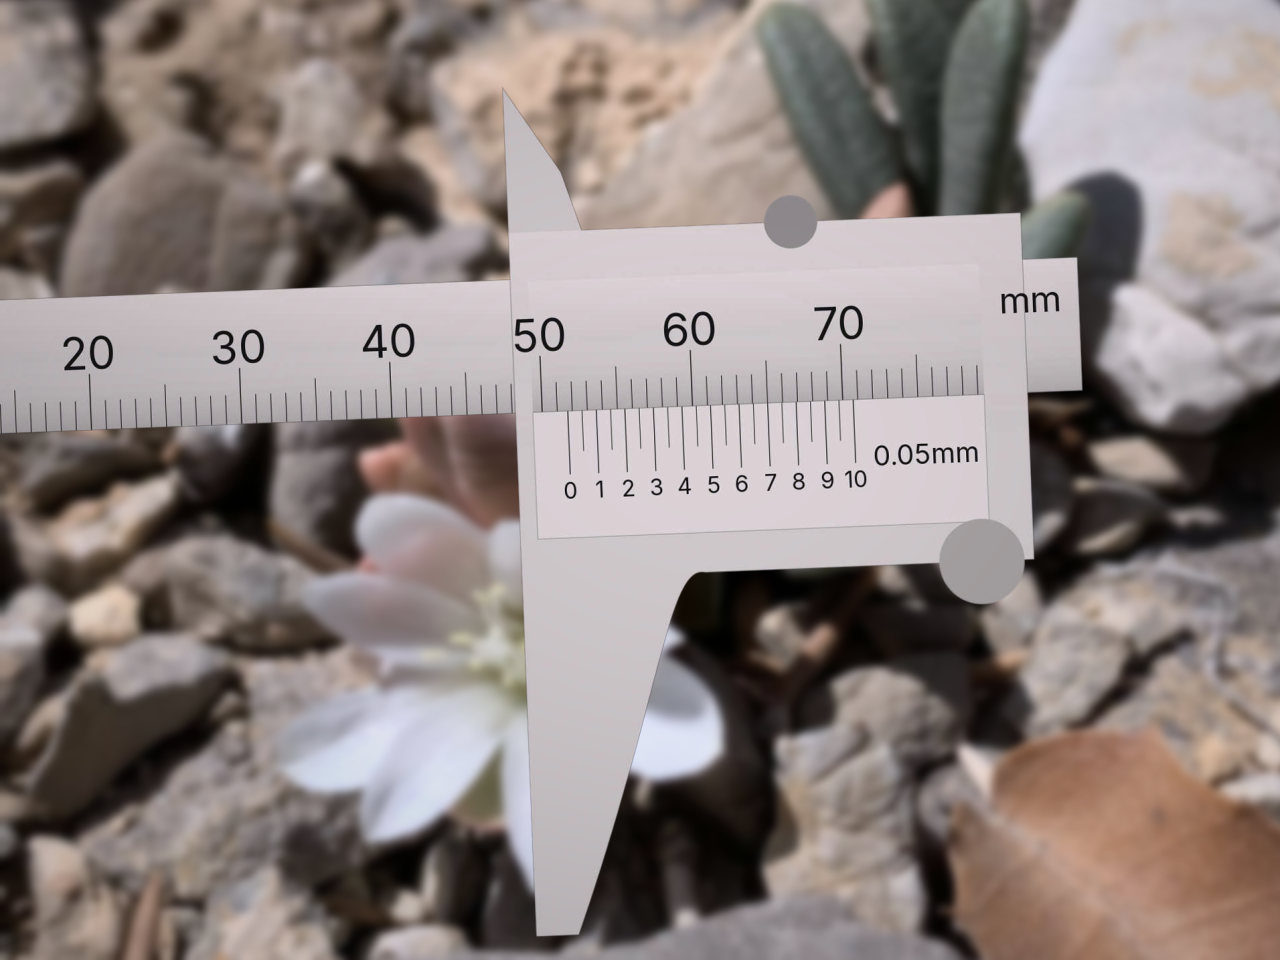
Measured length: 51.7 mm
